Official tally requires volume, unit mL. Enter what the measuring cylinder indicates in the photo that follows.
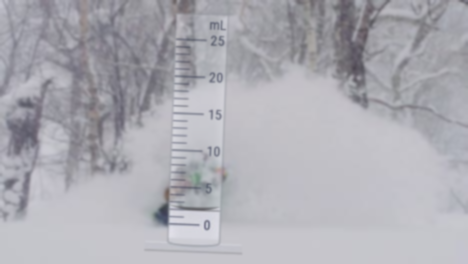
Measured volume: 2 mL
